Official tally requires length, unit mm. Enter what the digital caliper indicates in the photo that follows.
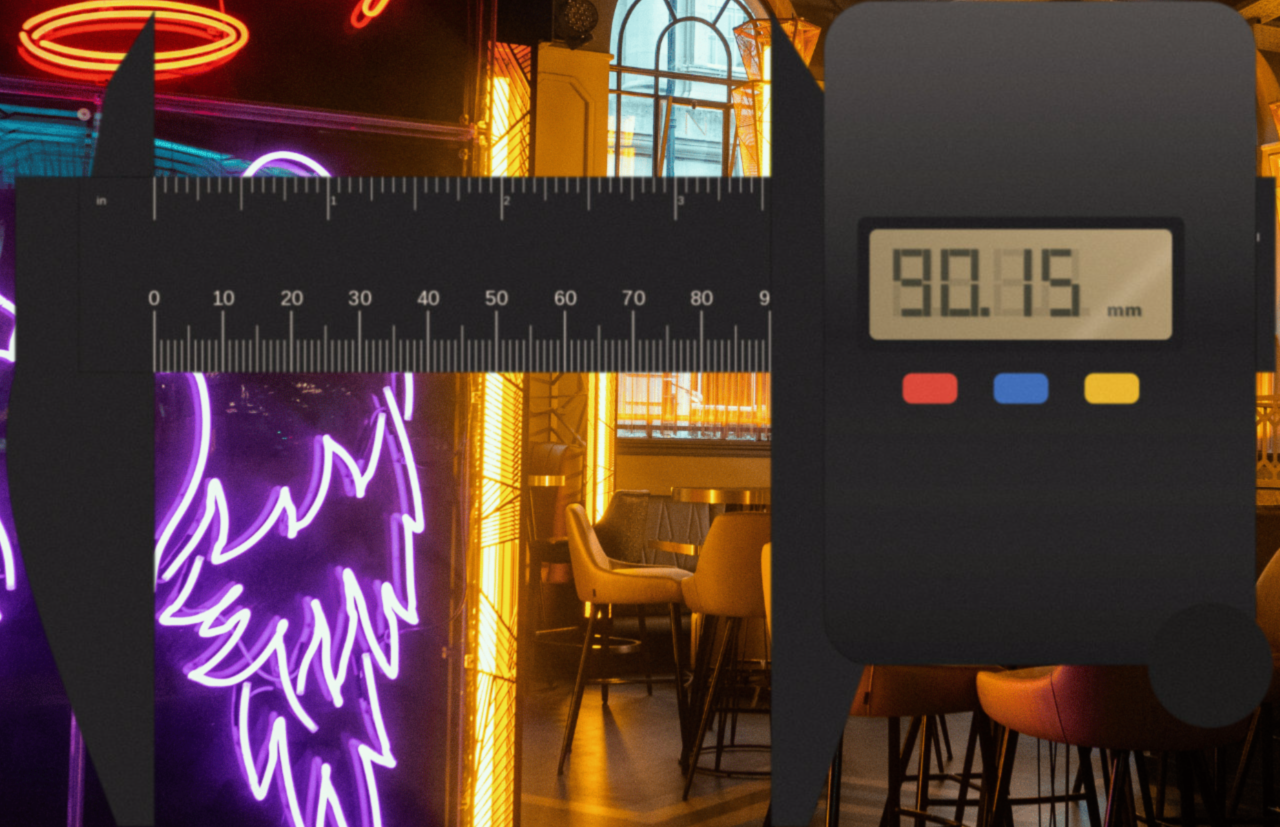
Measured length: 90.15 mm
